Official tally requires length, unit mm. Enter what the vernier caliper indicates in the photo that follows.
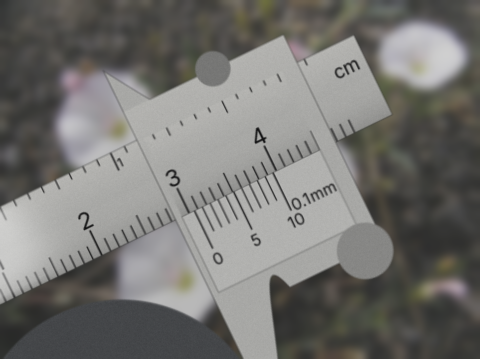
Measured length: 30.6 mm
